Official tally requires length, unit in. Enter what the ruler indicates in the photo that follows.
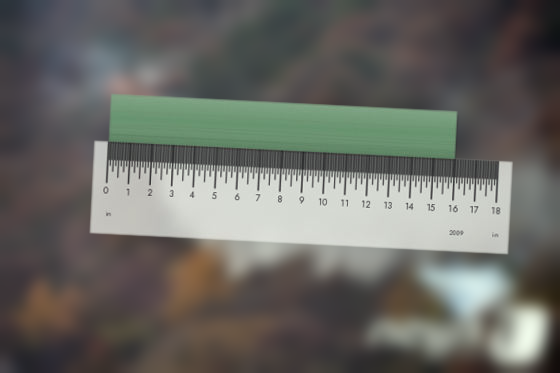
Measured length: 16 in
